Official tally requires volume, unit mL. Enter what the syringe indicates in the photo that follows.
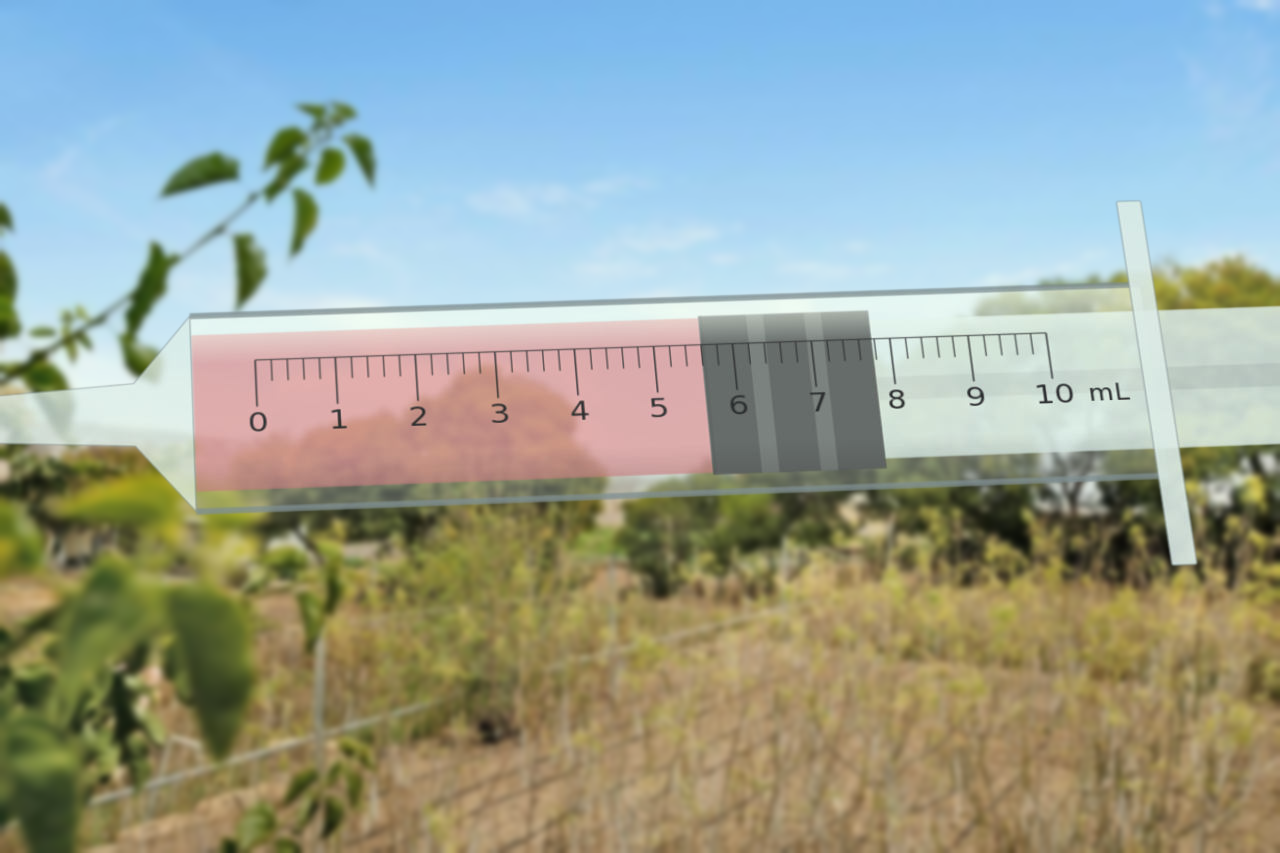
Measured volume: 5.6 mL
